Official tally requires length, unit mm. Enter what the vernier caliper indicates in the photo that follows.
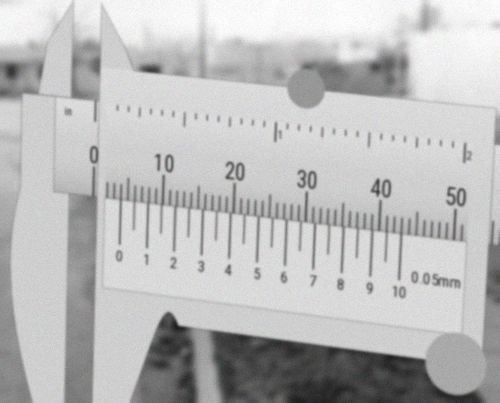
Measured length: 4.0 mm
